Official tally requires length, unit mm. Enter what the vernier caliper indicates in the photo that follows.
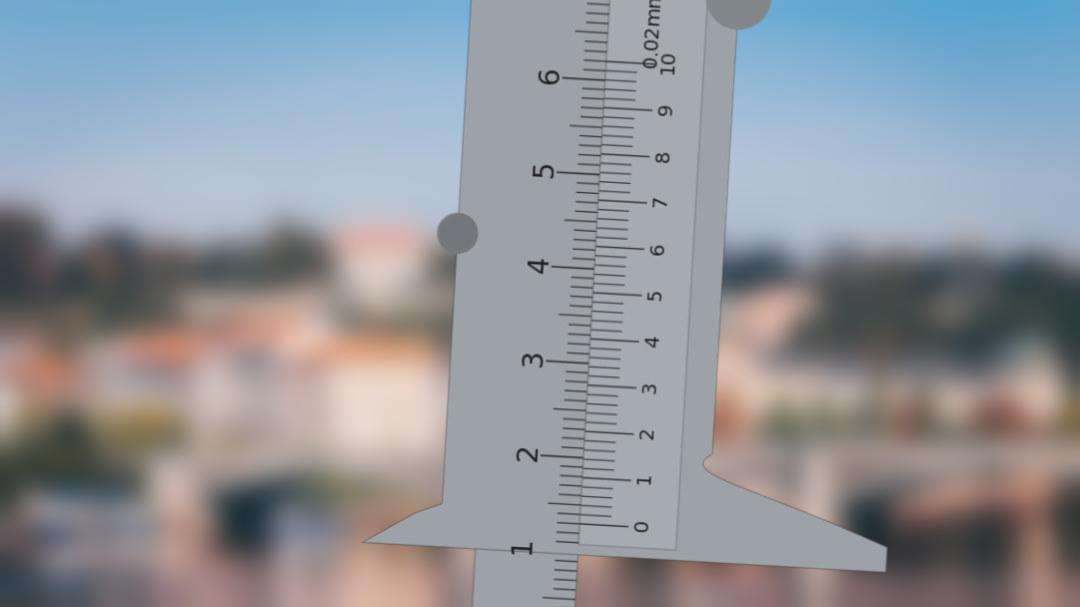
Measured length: 13.0 mm
